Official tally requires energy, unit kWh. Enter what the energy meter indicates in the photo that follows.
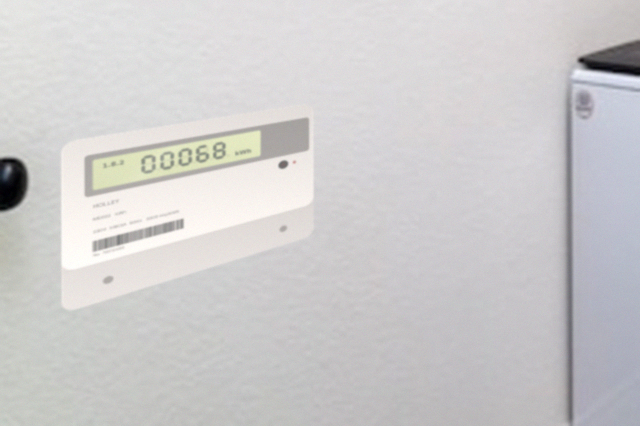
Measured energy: 68 kWh
